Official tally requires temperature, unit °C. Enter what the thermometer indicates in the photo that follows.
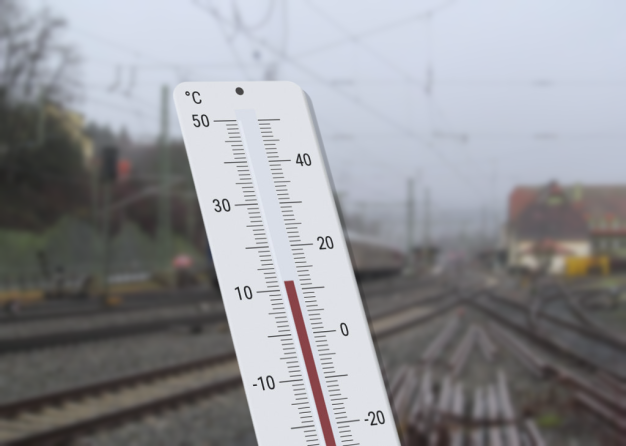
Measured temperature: 12 °C
